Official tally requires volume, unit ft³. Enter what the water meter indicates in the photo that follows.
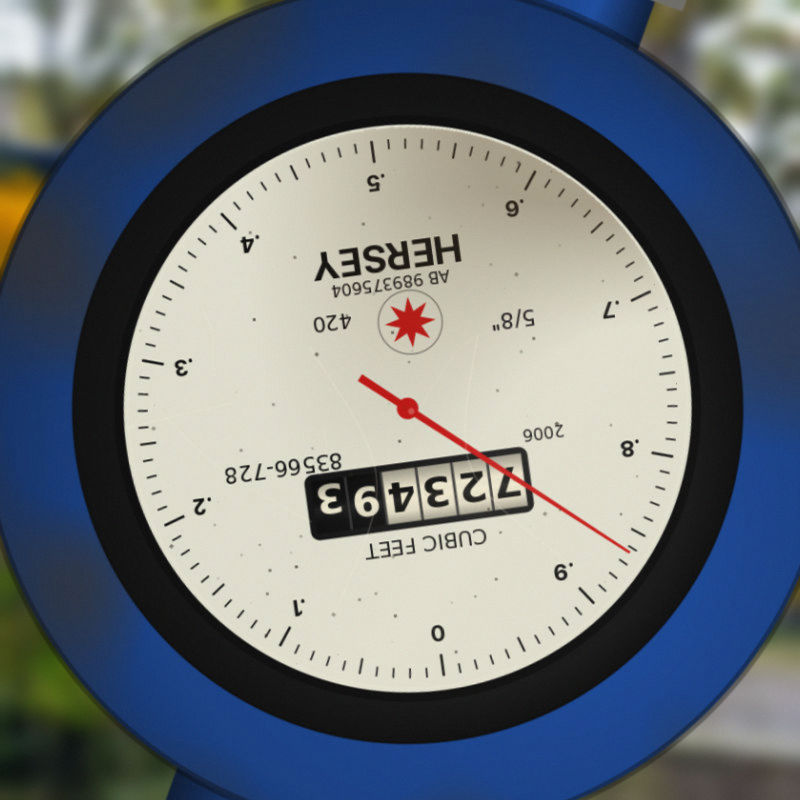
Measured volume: 723492.86 ft³
